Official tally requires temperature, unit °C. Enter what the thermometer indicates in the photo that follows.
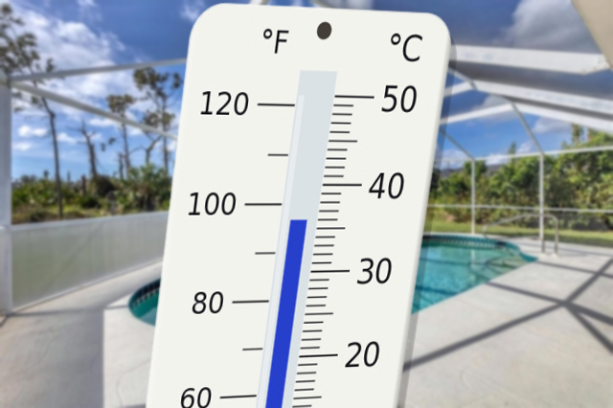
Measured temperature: 36 °C
